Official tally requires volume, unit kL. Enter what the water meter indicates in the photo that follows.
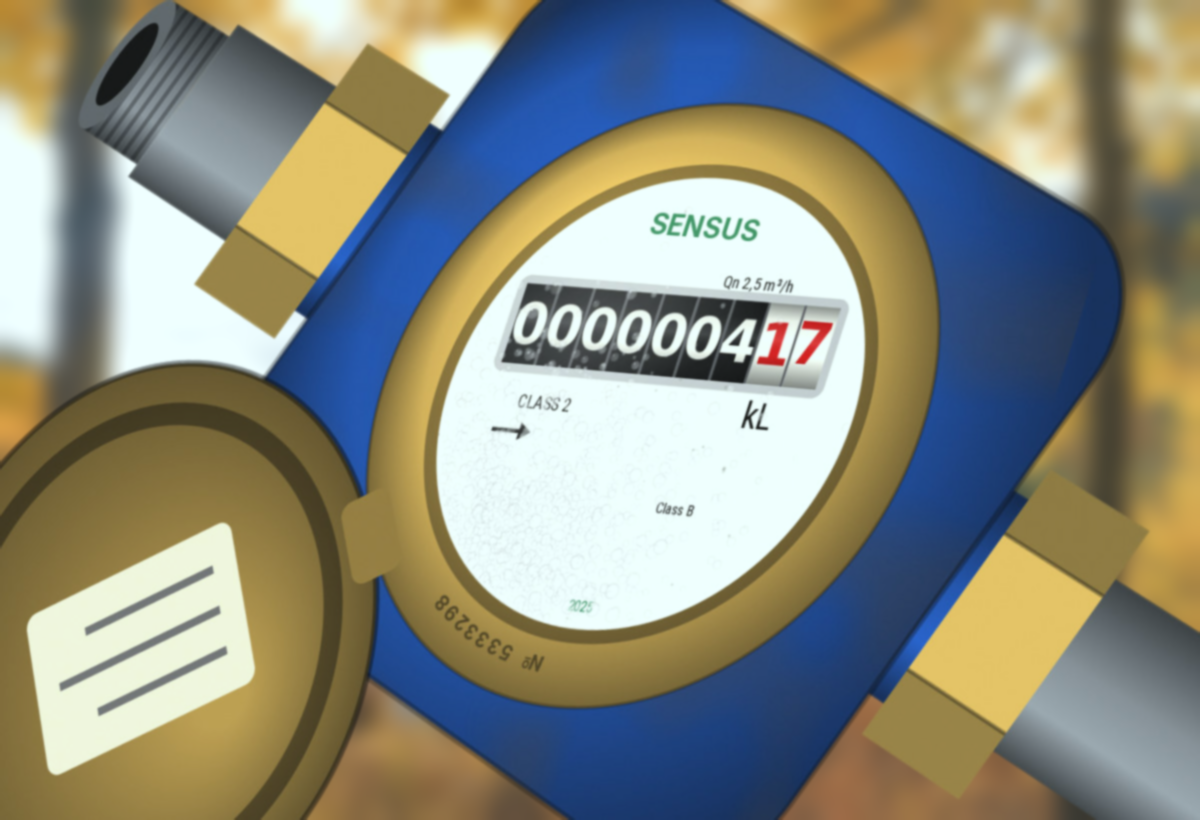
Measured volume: 4.17 kL
